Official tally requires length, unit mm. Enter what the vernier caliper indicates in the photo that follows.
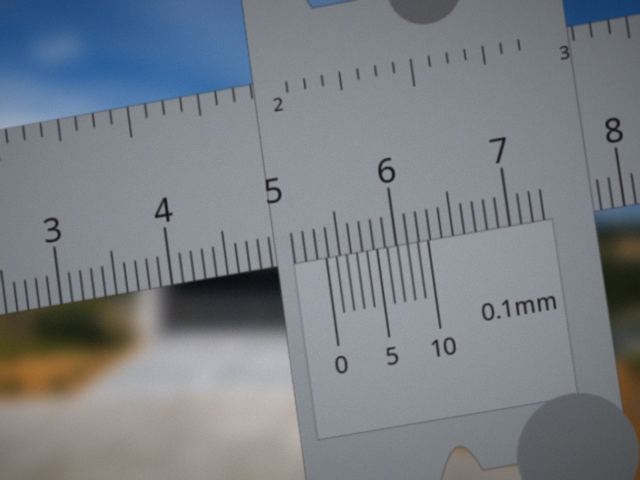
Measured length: 53.8 mm
